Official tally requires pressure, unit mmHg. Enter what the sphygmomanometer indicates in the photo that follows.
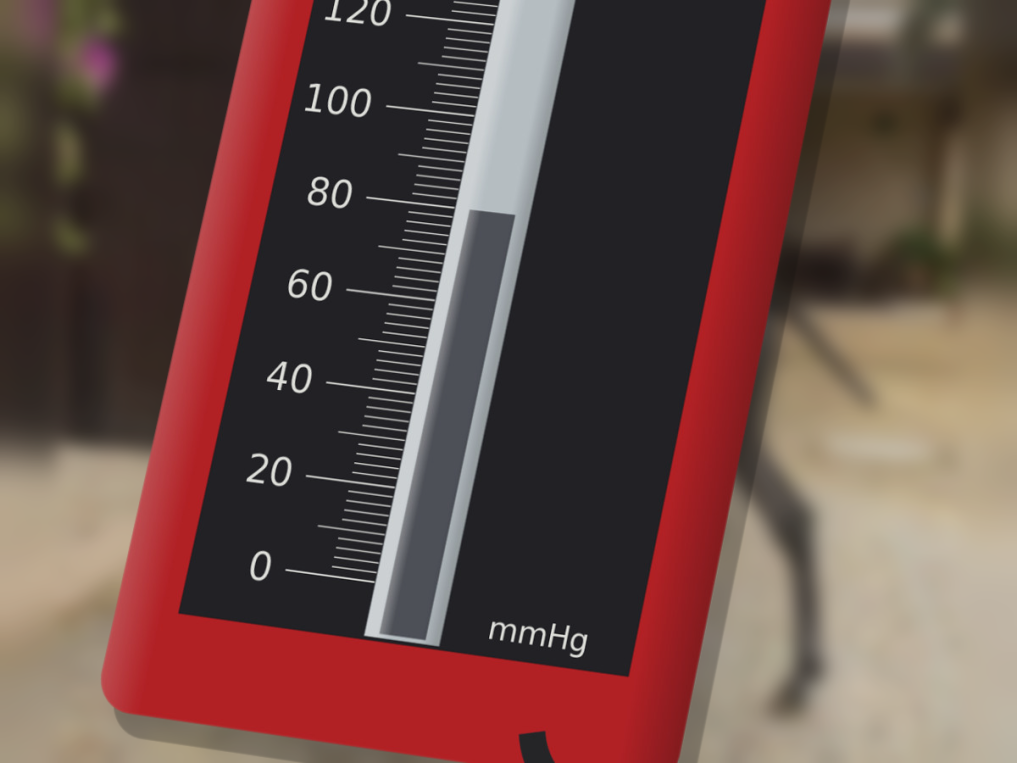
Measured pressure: 80 mmHg
